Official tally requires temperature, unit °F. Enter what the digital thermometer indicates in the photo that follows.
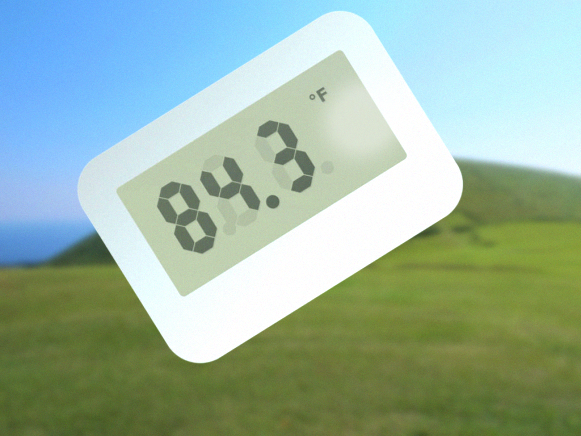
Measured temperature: 84.3 °F
